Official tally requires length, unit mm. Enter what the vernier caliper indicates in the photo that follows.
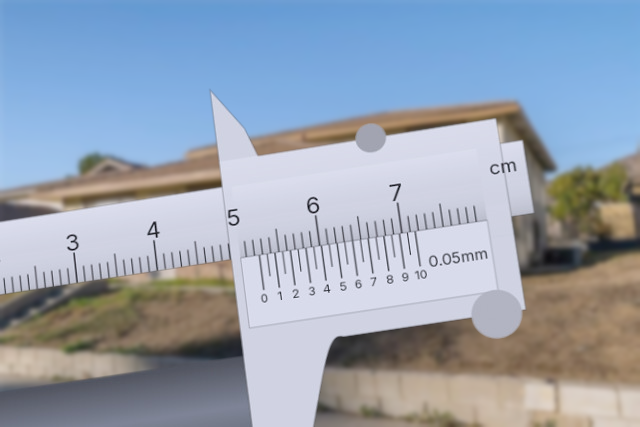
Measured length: 52.6 mm
